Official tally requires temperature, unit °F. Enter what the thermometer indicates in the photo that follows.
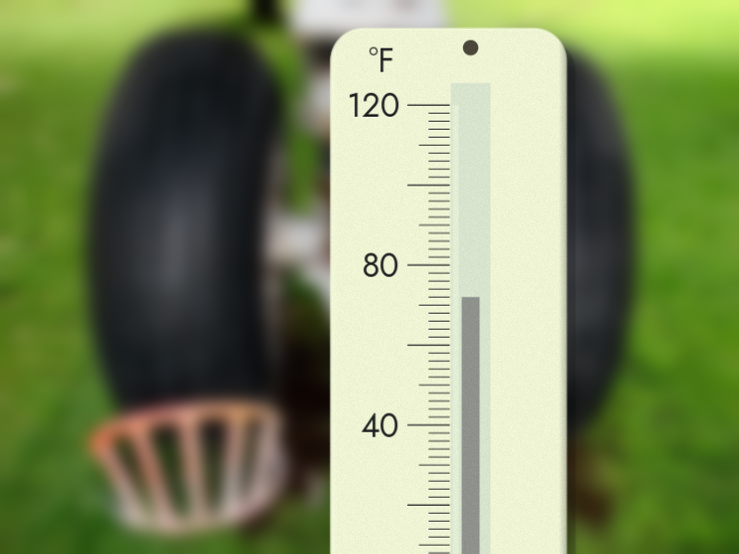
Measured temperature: 72 °F
